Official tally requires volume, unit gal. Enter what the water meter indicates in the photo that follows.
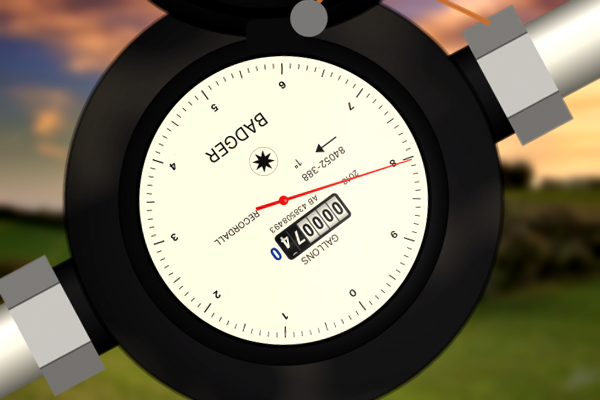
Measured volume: 738.0 gal
